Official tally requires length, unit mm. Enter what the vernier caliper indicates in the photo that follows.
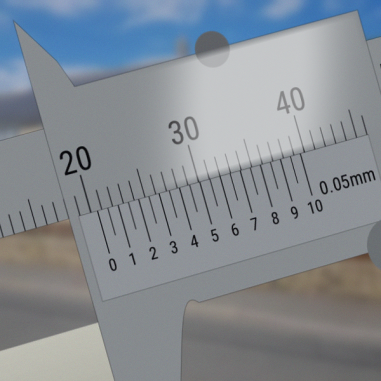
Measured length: 20.6 mm
